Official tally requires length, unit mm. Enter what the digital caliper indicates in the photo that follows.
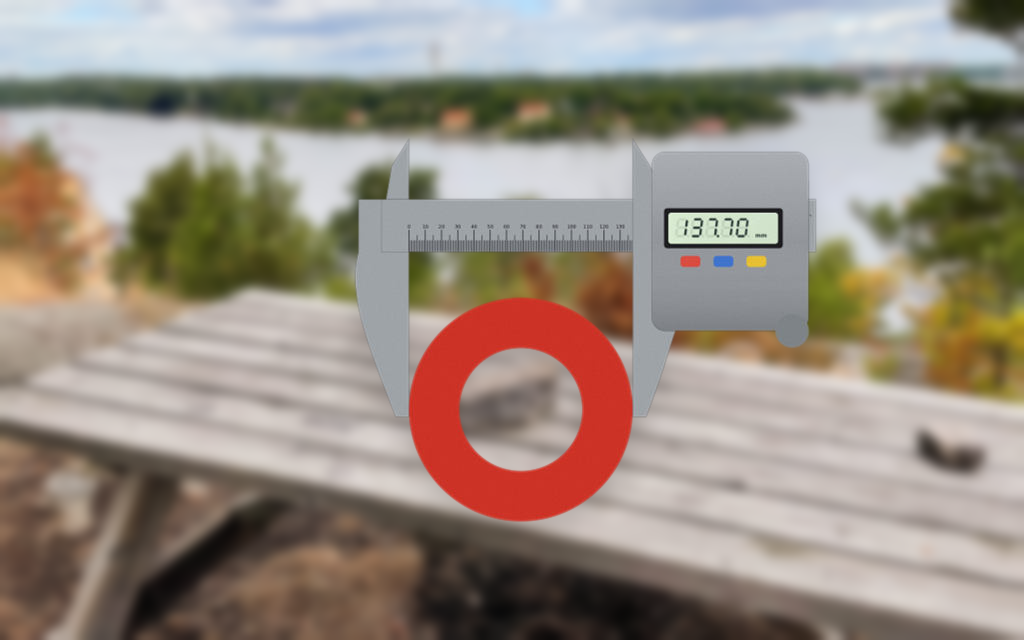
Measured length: 137.70 mm
